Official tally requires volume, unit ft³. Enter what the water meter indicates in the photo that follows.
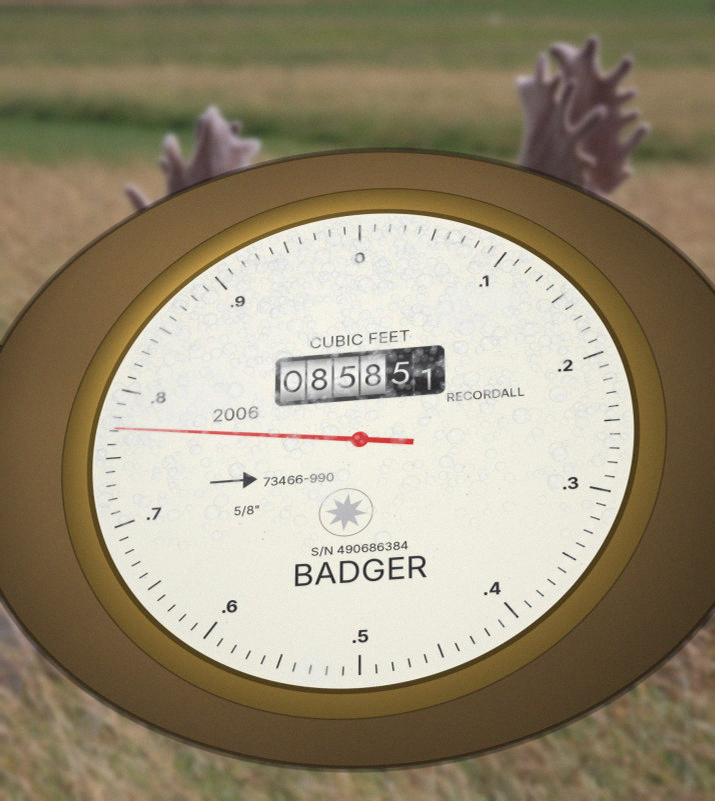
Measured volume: 85850.77 ft³
